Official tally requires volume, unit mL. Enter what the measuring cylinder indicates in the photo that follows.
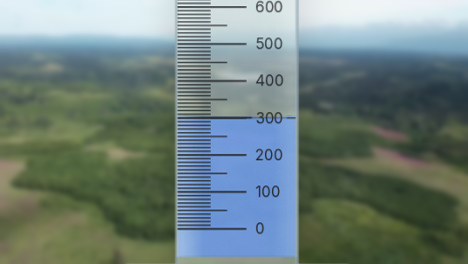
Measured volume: 300 mL
